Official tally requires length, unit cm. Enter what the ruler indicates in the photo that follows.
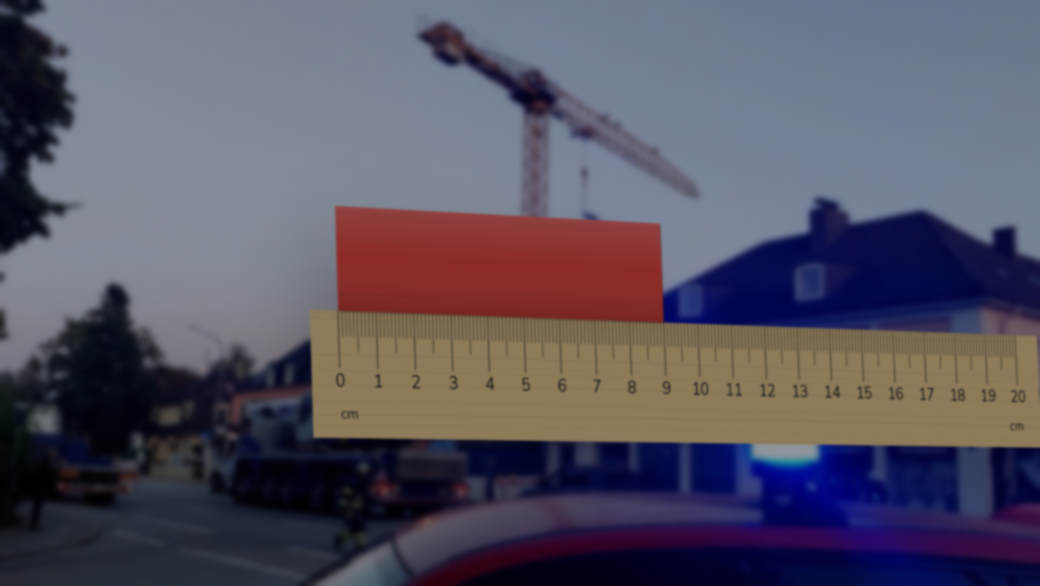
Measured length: 9 cm
